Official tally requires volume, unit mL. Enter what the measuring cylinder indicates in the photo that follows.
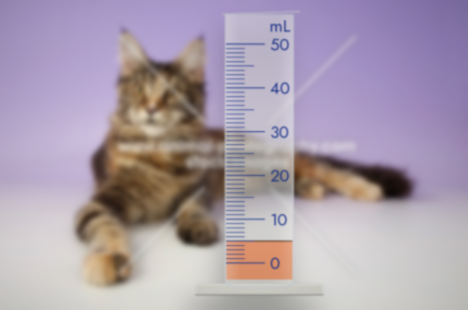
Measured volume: 5 mL
